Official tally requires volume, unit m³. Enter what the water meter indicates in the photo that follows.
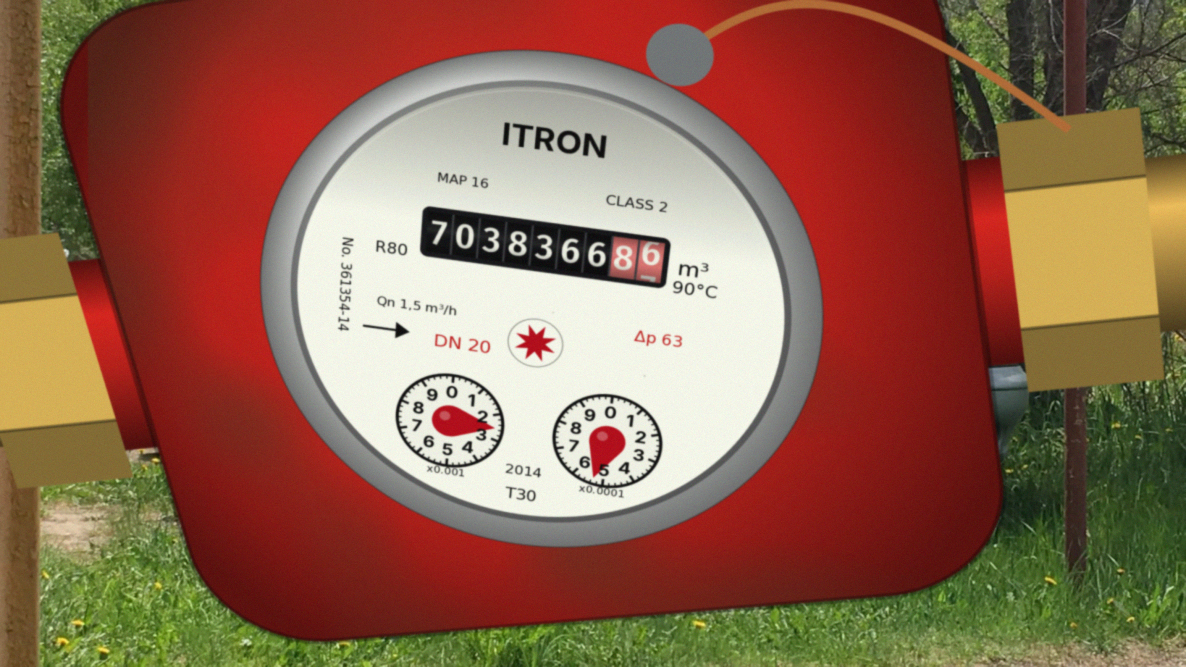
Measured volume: 7038366.8625 m³
